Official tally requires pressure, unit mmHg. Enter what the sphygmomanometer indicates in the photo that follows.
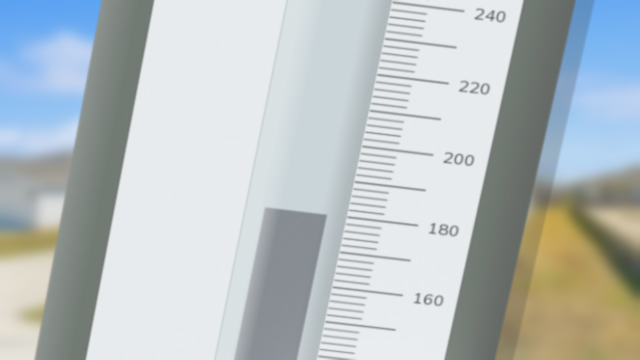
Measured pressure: 180 mmHg
